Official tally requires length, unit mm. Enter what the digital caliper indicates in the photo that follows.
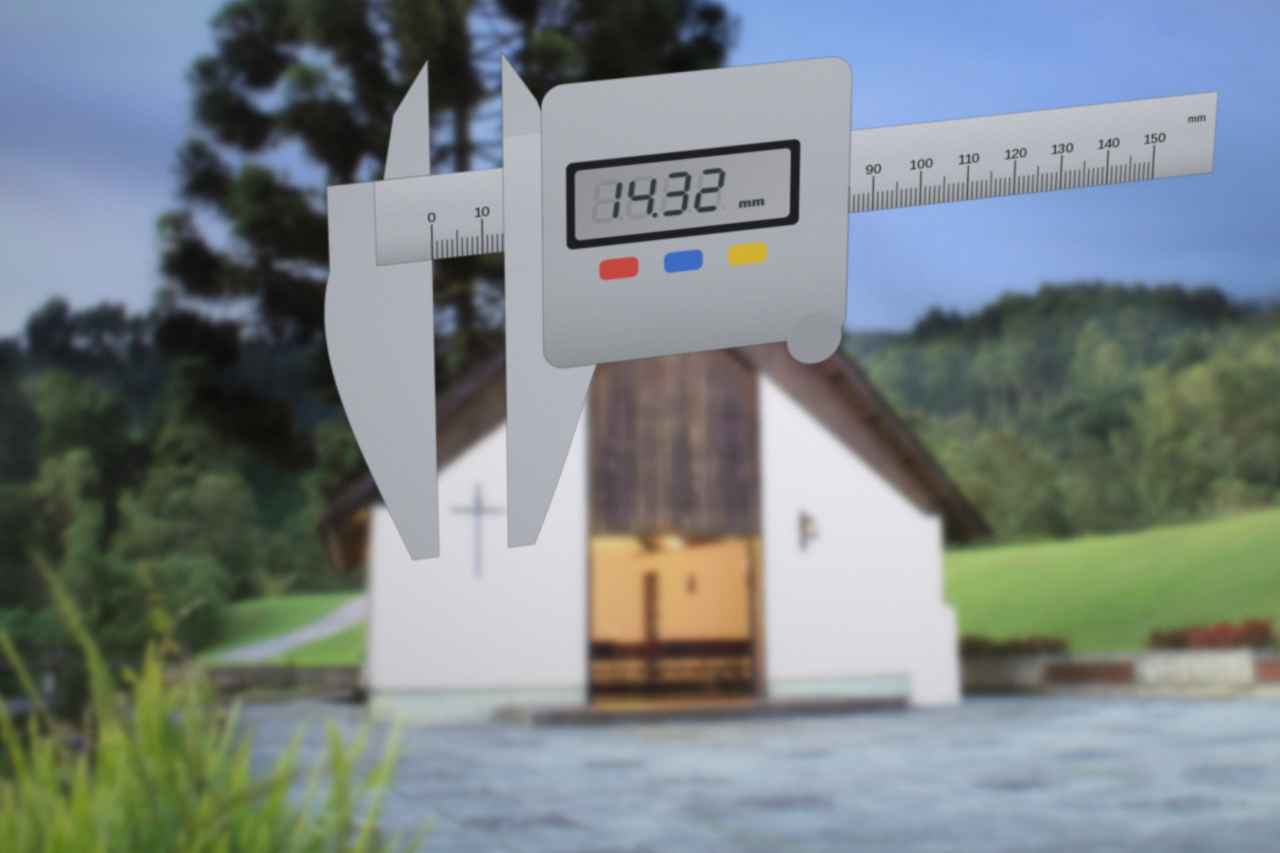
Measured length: 14.32 mm
